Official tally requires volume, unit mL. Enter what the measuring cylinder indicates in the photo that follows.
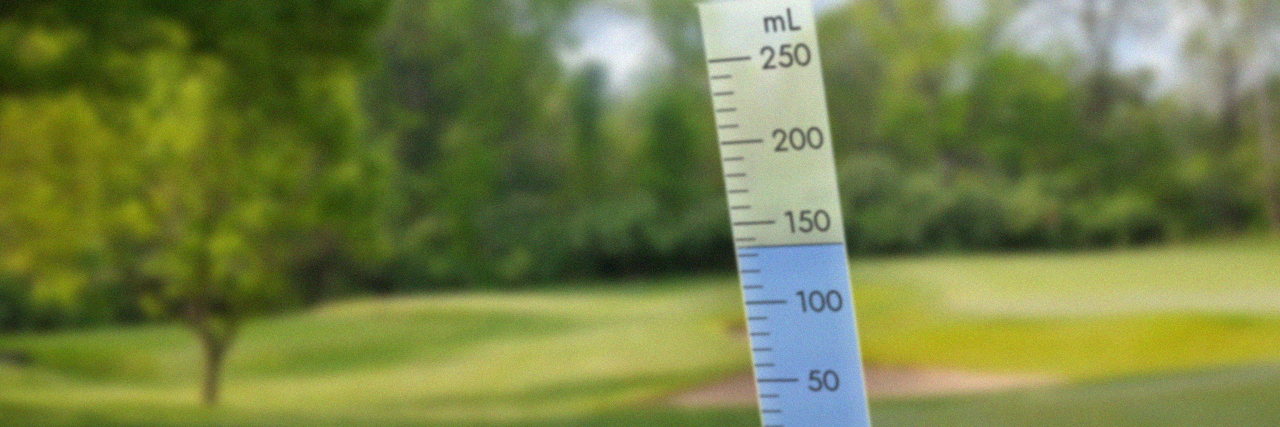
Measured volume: 135 mL
